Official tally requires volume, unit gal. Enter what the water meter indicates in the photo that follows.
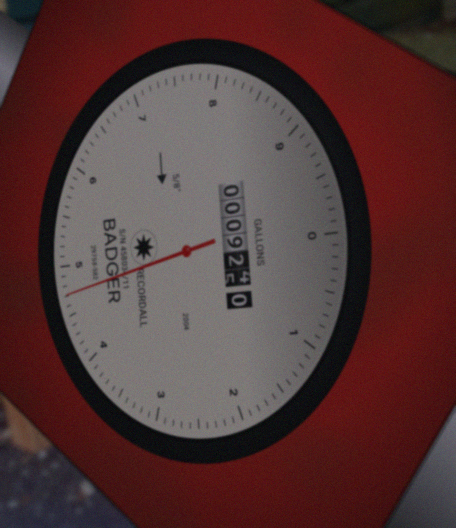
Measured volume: 9244.7 gal
